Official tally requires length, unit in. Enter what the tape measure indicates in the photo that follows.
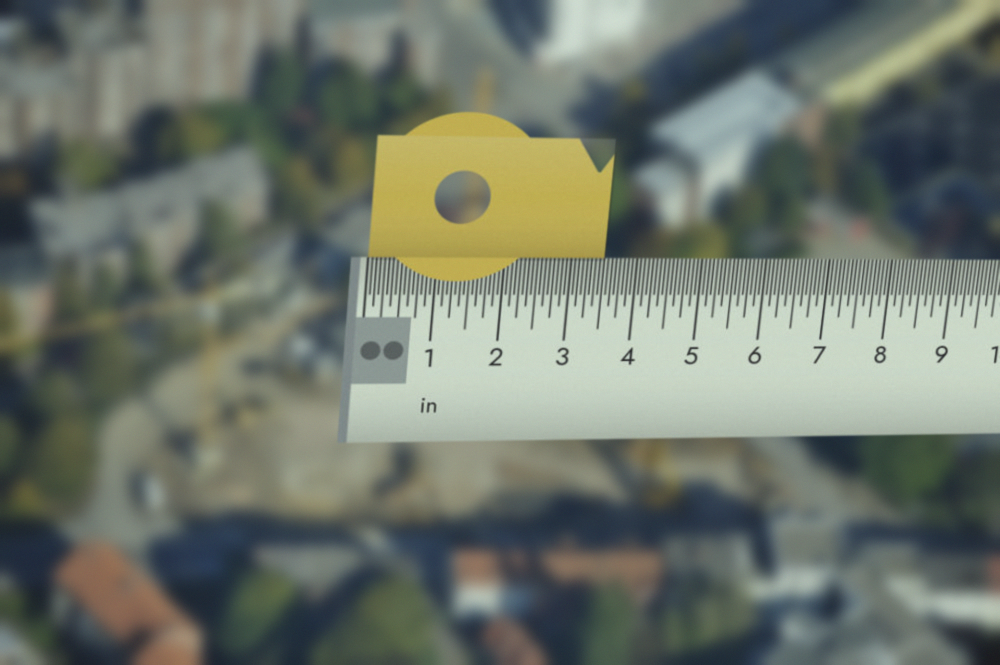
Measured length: 3.5 in
